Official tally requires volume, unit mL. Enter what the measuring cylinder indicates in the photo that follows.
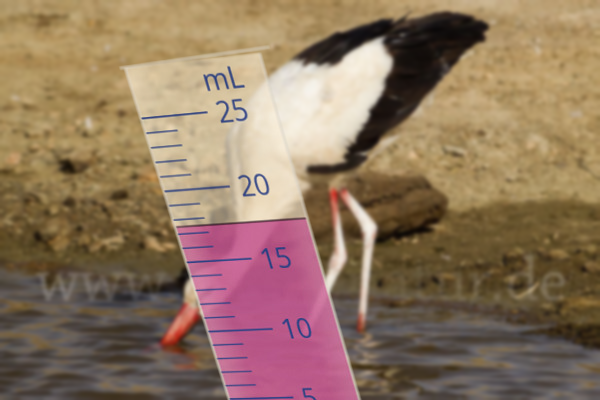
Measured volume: 17.5 mL
